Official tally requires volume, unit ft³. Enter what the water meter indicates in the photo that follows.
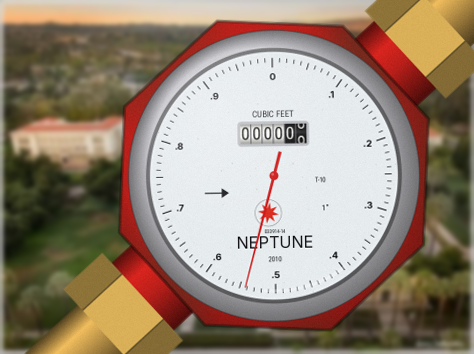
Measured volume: 8.54 ft³
